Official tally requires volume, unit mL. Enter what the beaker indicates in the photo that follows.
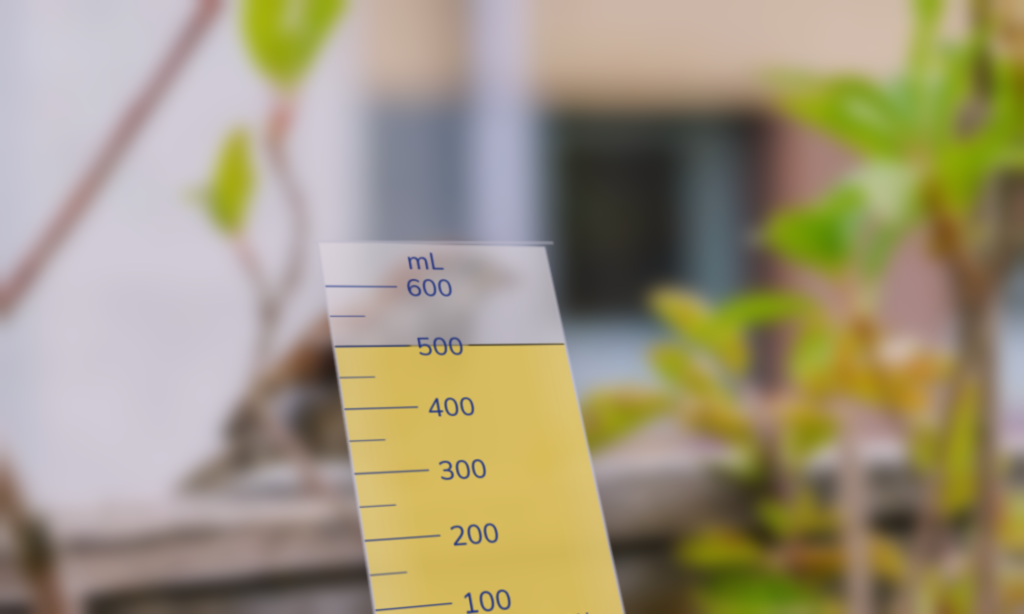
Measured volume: 500 mL
